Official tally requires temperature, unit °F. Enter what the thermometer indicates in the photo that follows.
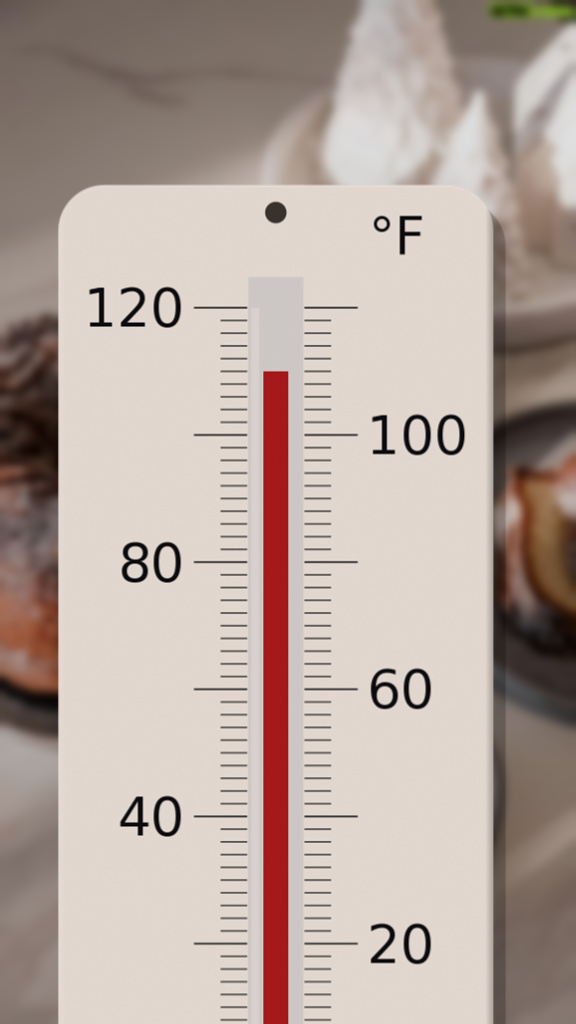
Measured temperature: 110 °F
